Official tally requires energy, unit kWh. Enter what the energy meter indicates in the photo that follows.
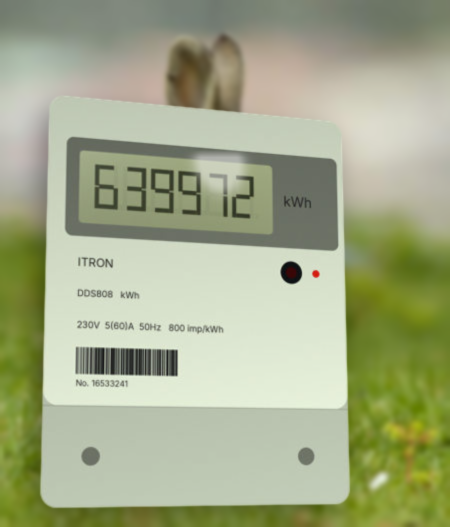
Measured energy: 639972 kWh
